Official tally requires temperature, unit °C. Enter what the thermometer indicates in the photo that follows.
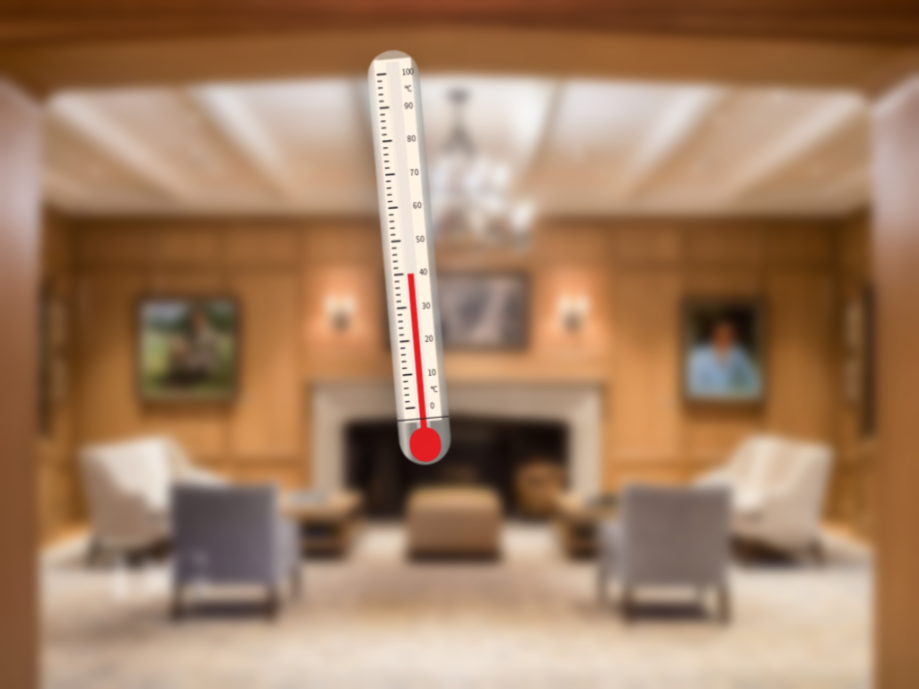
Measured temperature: 40 °C
